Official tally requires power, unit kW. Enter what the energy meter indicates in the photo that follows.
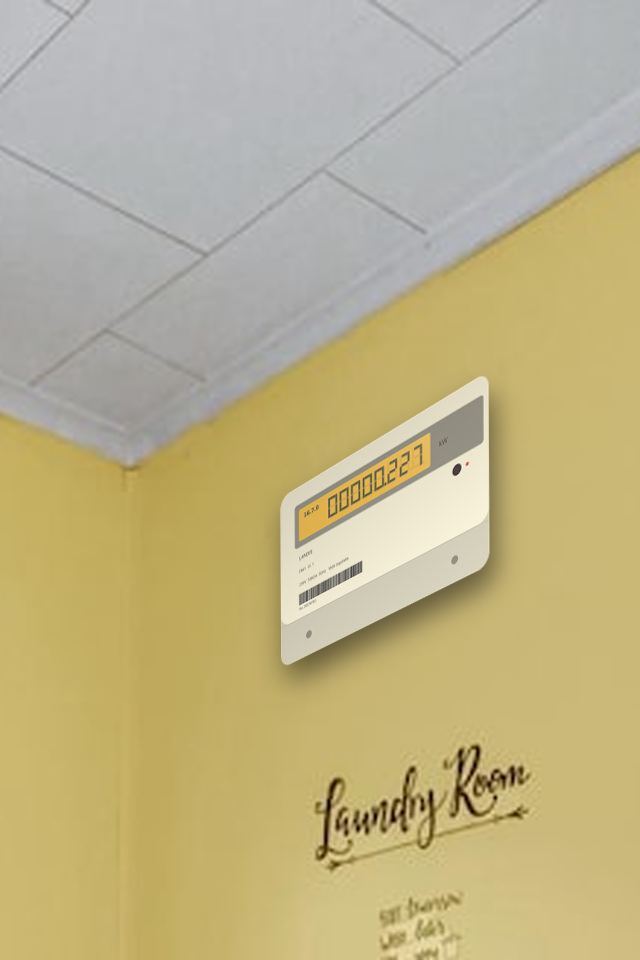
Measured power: 0.227 kW
